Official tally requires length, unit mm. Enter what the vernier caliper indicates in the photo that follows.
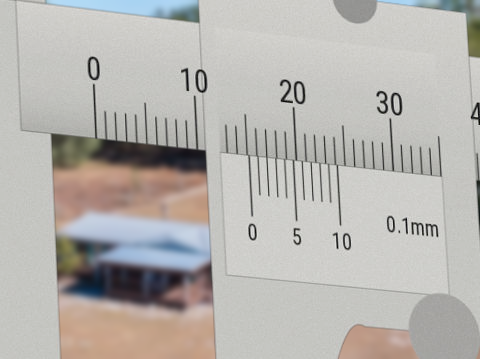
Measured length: 15.2 mm
